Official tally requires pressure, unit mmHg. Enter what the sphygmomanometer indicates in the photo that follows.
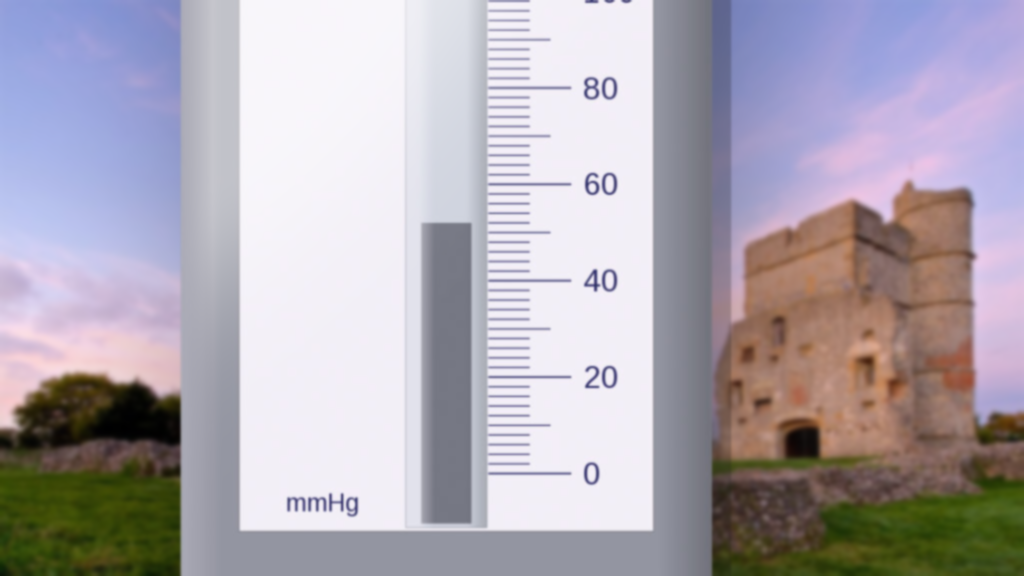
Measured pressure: 52 mmHg
